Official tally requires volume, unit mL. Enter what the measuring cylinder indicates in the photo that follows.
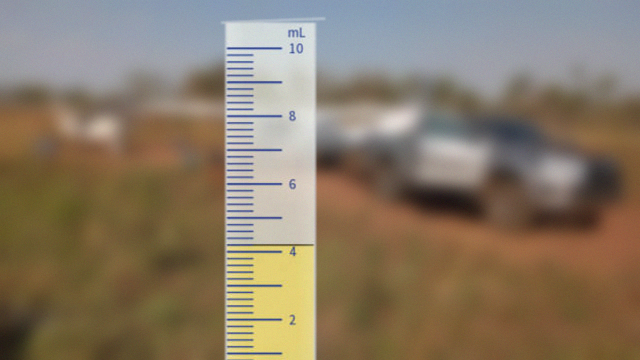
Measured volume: 4.2 mL
